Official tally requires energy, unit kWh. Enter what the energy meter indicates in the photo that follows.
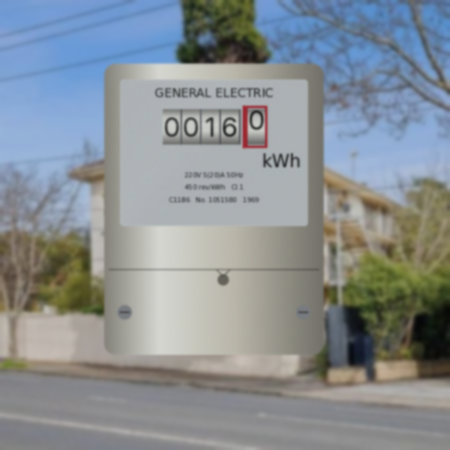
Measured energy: 16.0 kWh
